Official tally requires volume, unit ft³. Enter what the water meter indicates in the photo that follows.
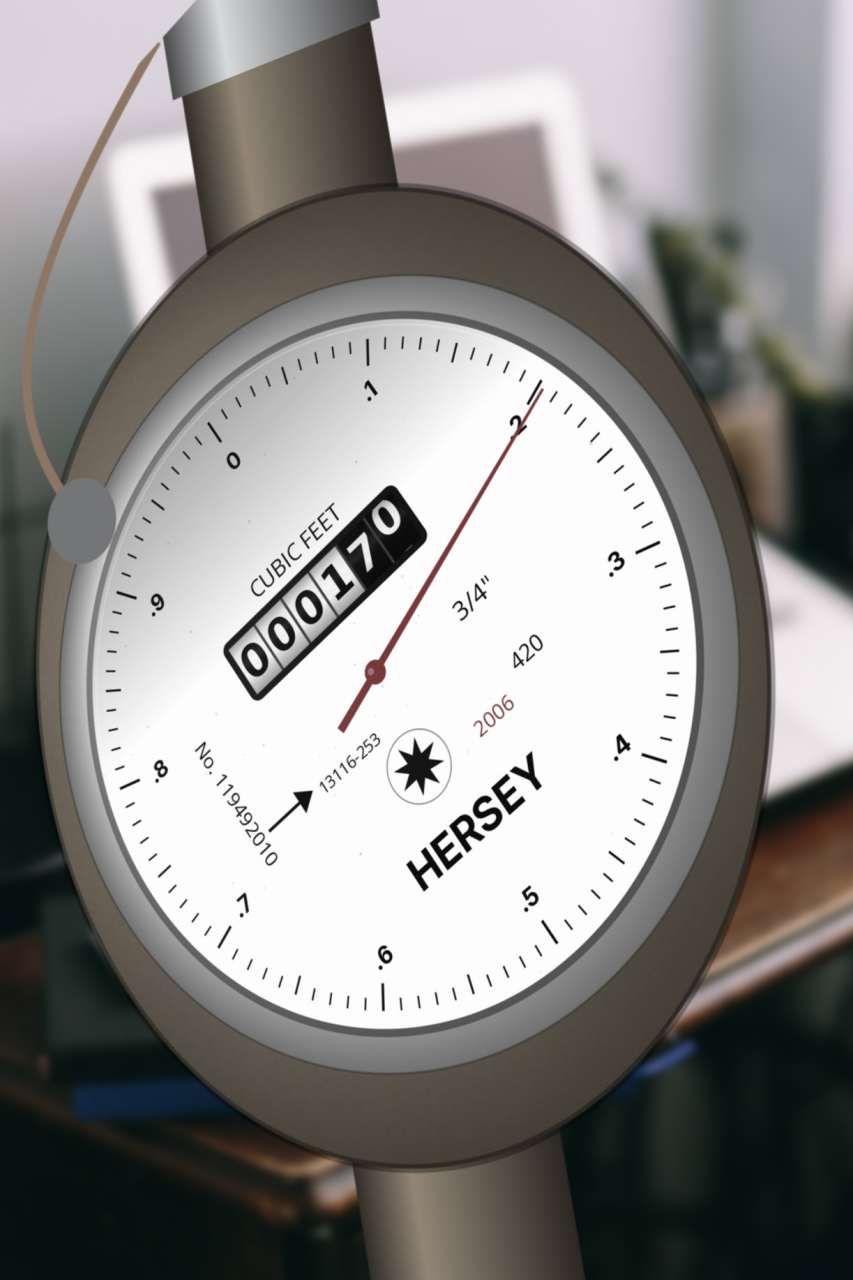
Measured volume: 170.20 ft³
